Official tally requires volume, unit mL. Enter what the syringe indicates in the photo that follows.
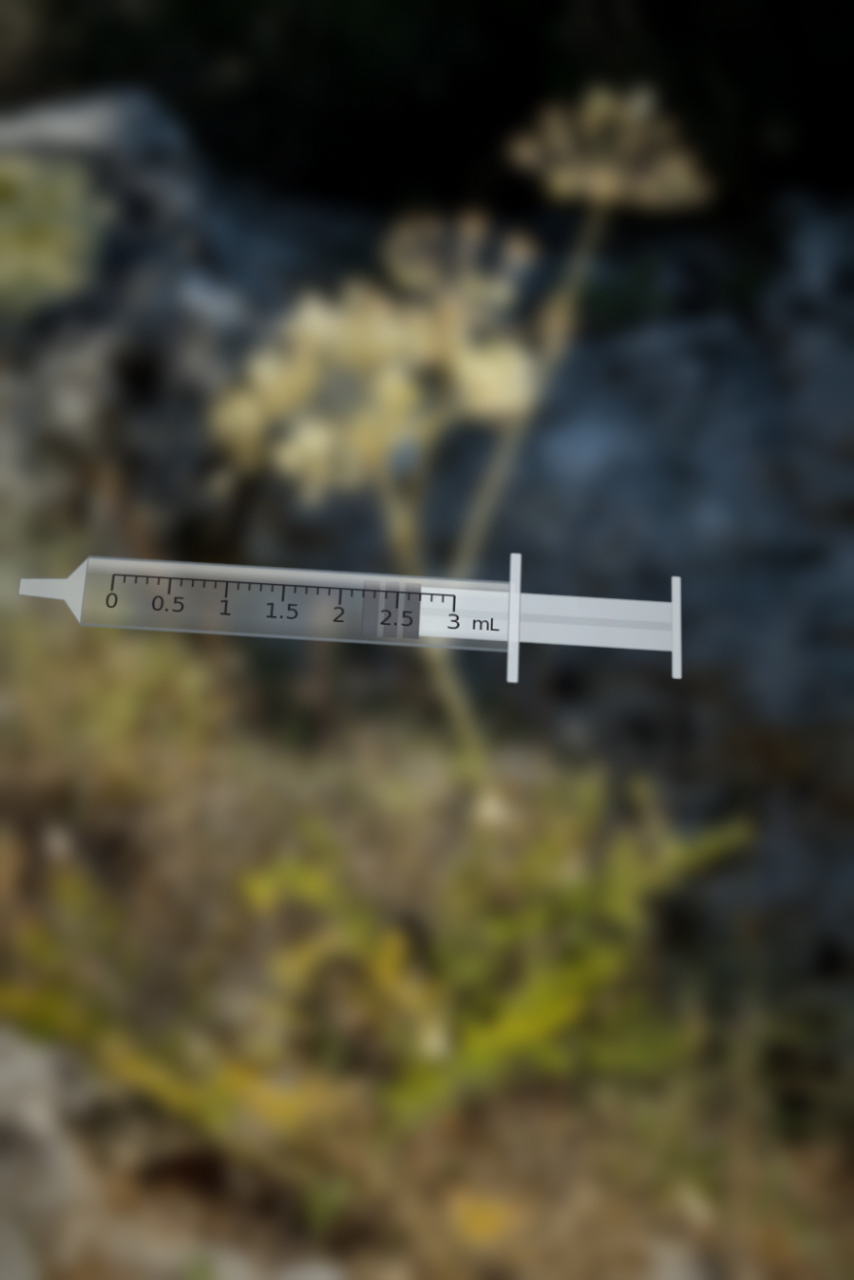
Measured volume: 2.2 mL
